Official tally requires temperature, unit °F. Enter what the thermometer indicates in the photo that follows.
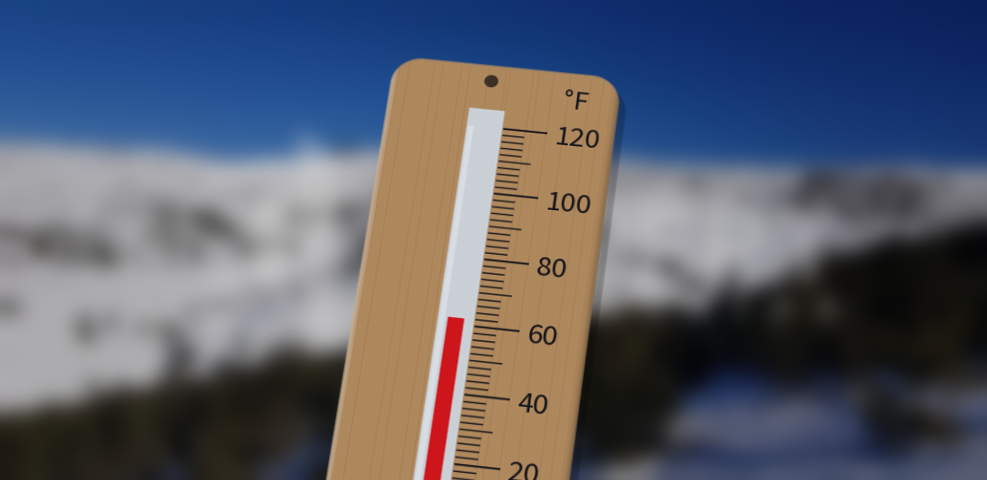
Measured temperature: 62 °F
